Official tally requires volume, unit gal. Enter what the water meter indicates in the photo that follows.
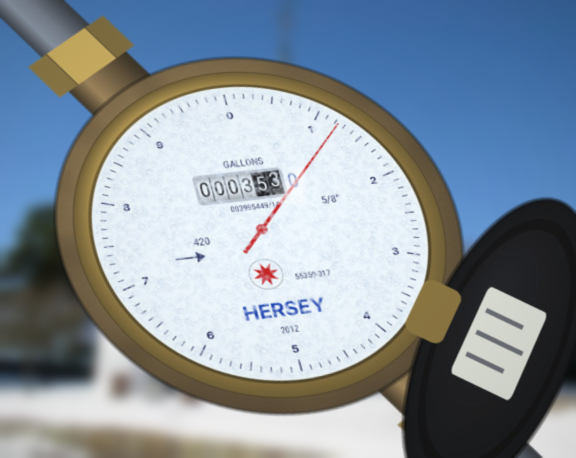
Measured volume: 3531.2 gal
